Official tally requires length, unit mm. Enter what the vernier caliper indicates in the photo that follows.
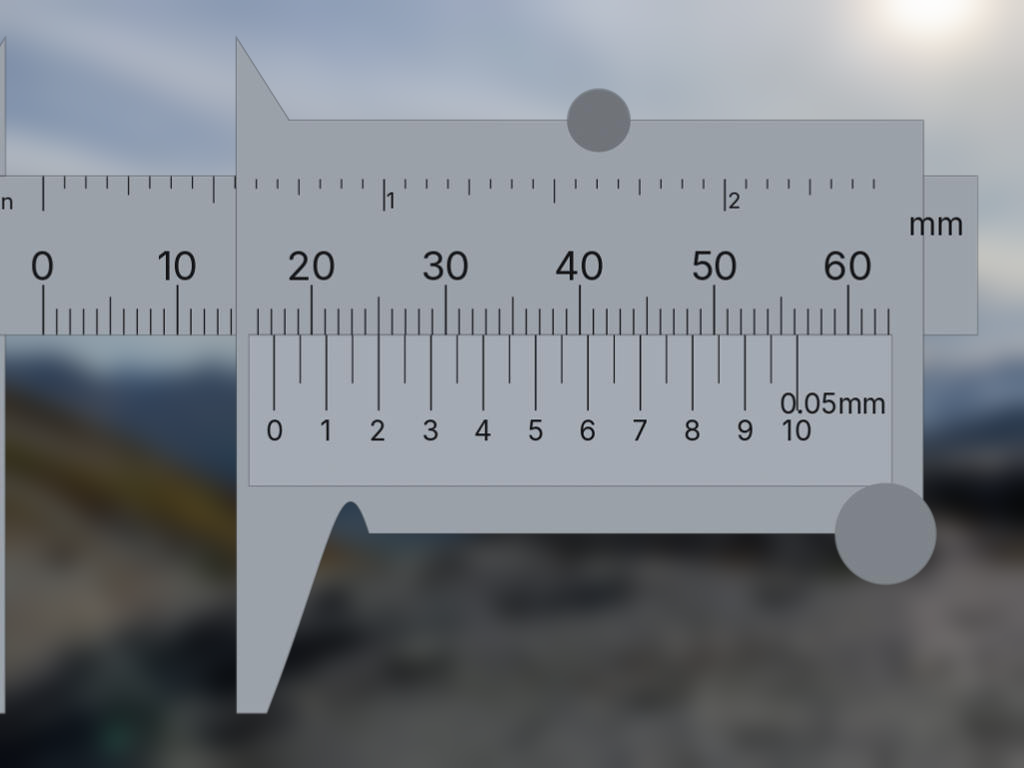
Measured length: 17.2 mm
